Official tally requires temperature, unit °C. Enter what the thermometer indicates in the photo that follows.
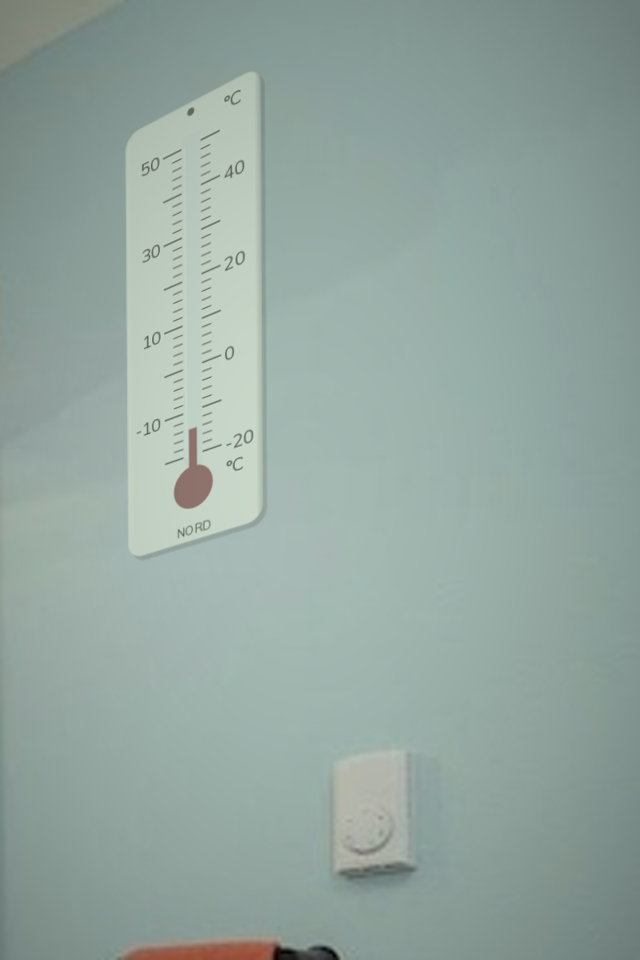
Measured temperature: -14 °C
